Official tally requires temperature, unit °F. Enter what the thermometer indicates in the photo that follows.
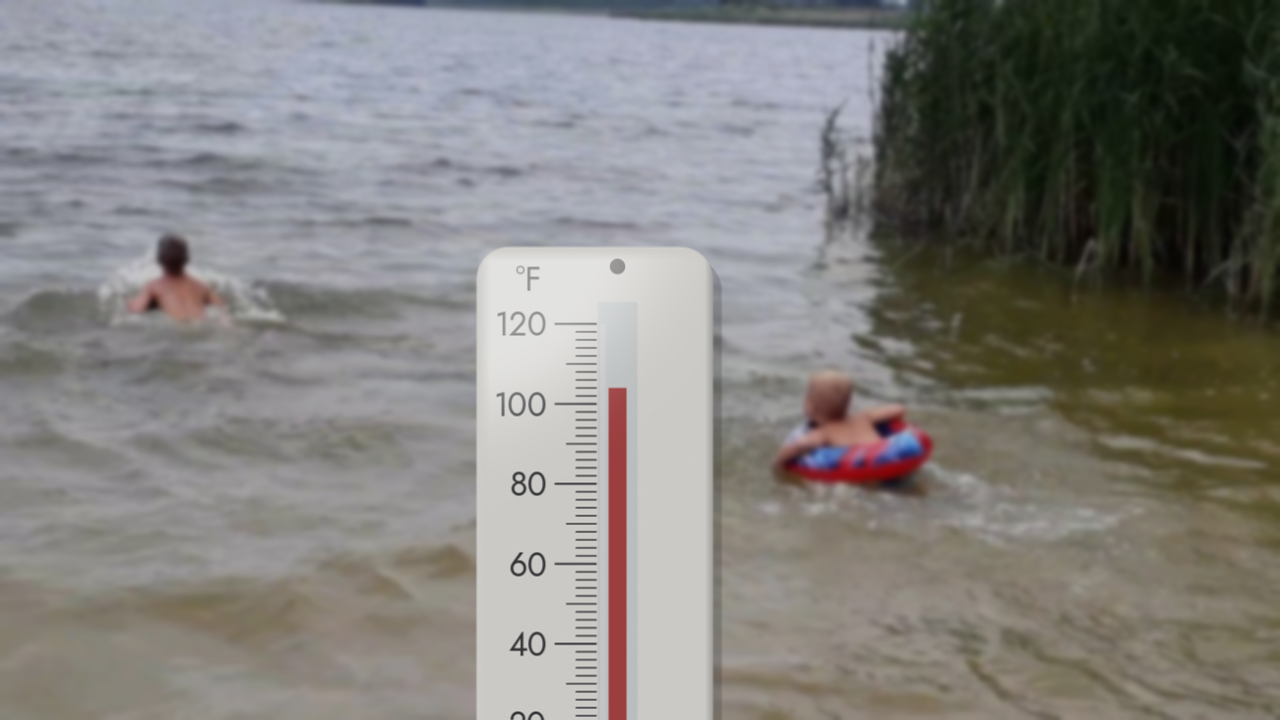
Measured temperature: 104 °F
